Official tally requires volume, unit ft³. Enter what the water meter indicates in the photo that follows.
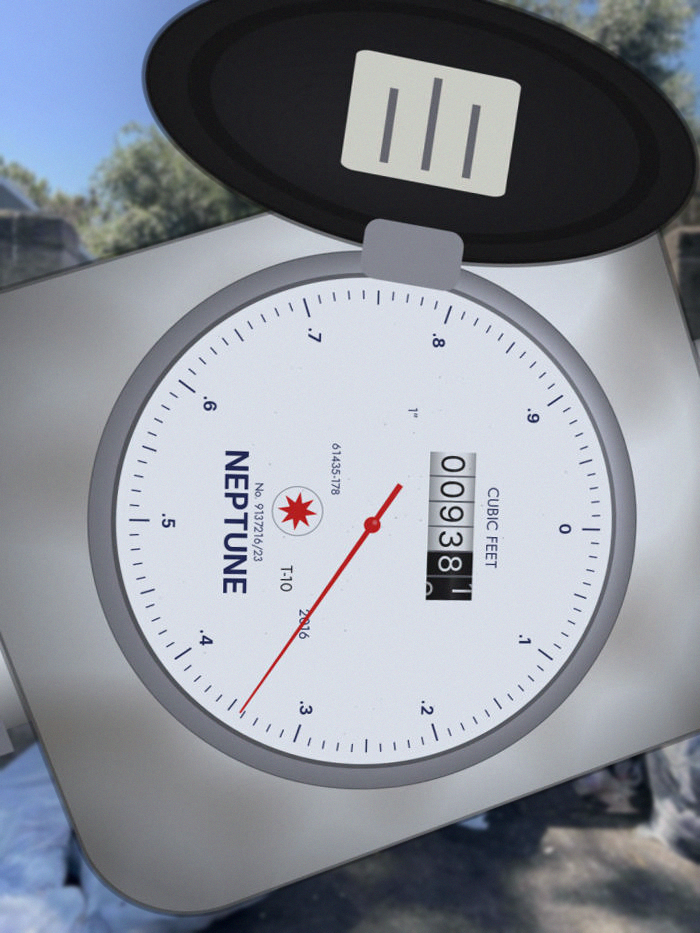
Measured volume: 9381.34 ft³
